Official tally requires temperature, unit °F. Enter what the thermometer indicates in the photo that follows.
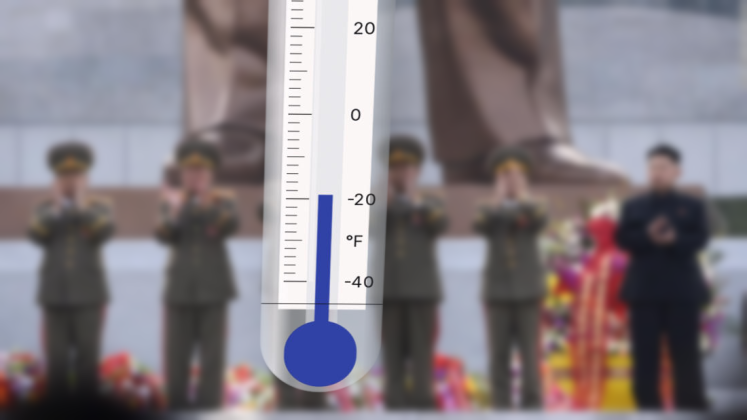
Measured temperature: -19 °F
